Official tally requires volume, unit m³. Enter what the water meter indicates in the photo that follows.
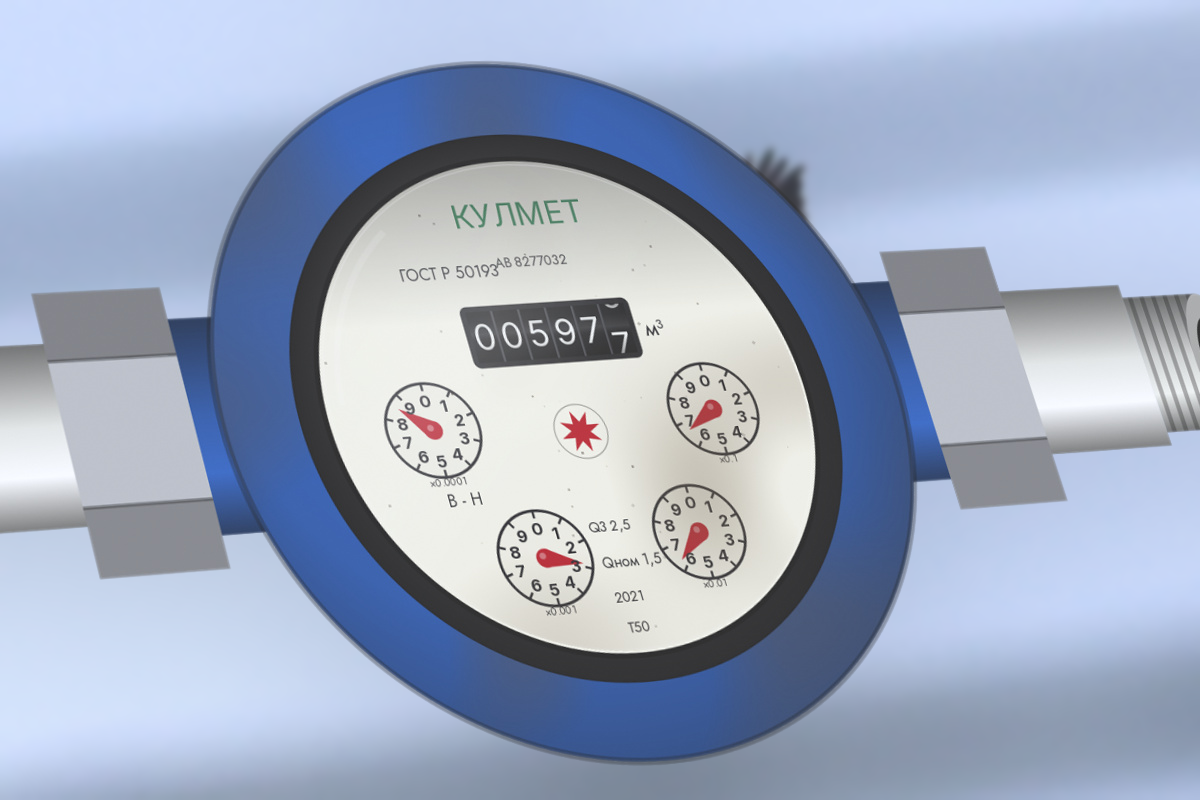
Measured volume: 5976.6628 m³
